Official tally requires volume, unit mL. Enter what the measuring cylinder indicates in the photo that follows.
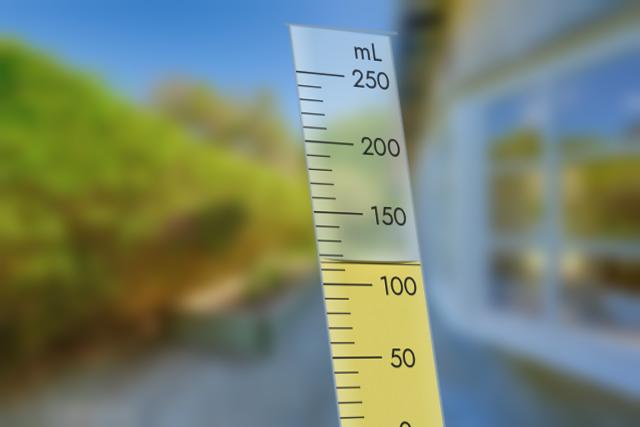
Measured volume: 115 mL
